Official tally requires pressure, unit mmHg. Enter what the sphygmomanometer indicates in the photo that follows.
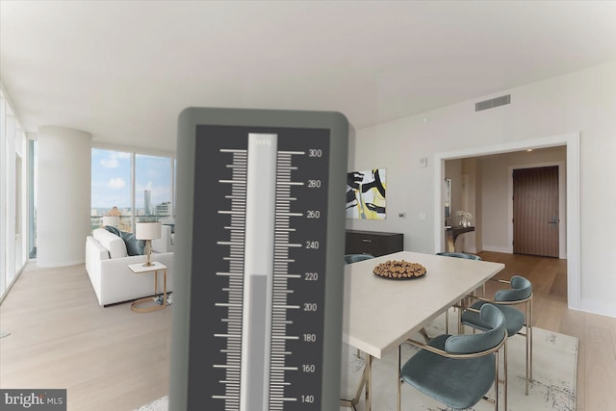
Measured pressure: 220 mmHg
